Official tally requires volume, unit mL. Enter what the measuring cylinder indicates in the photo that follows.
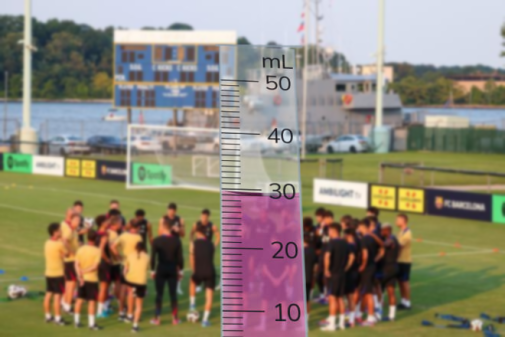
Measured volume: 29 mL
